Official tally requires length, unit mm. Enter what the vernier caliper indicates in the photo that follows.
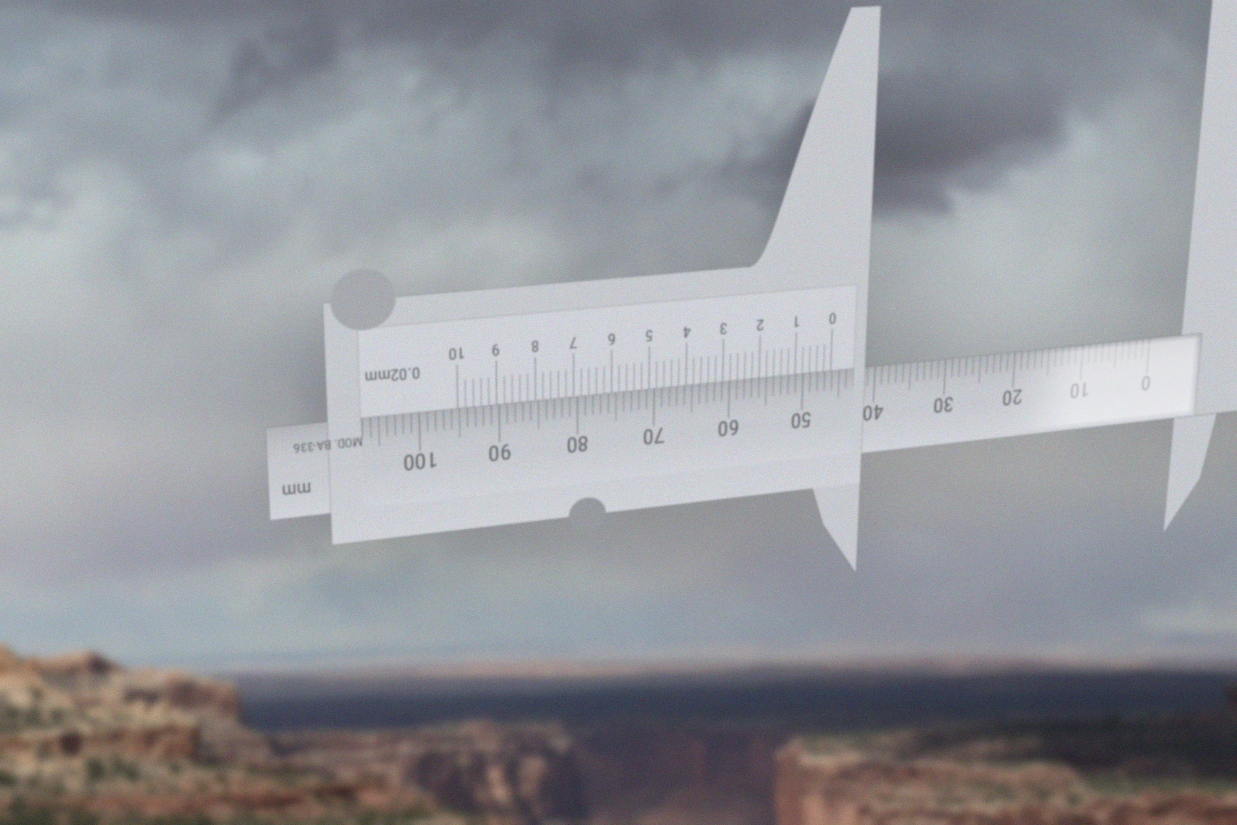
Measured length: 46.2 mm
